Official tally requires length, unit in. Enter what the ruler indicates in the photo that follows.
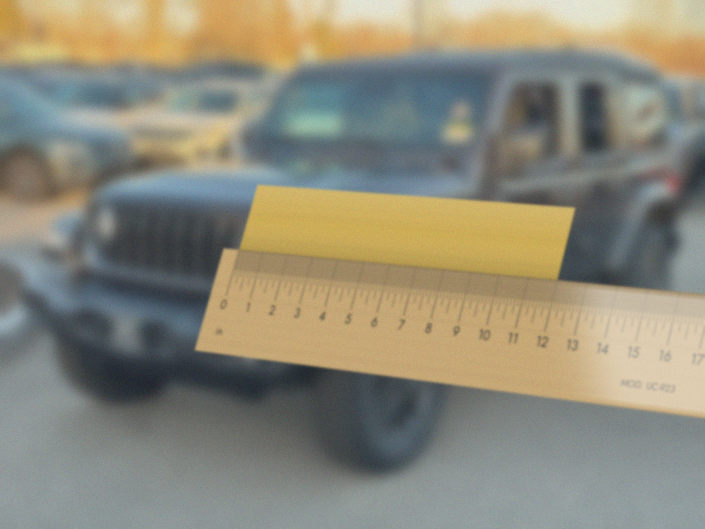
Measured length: 12 in
